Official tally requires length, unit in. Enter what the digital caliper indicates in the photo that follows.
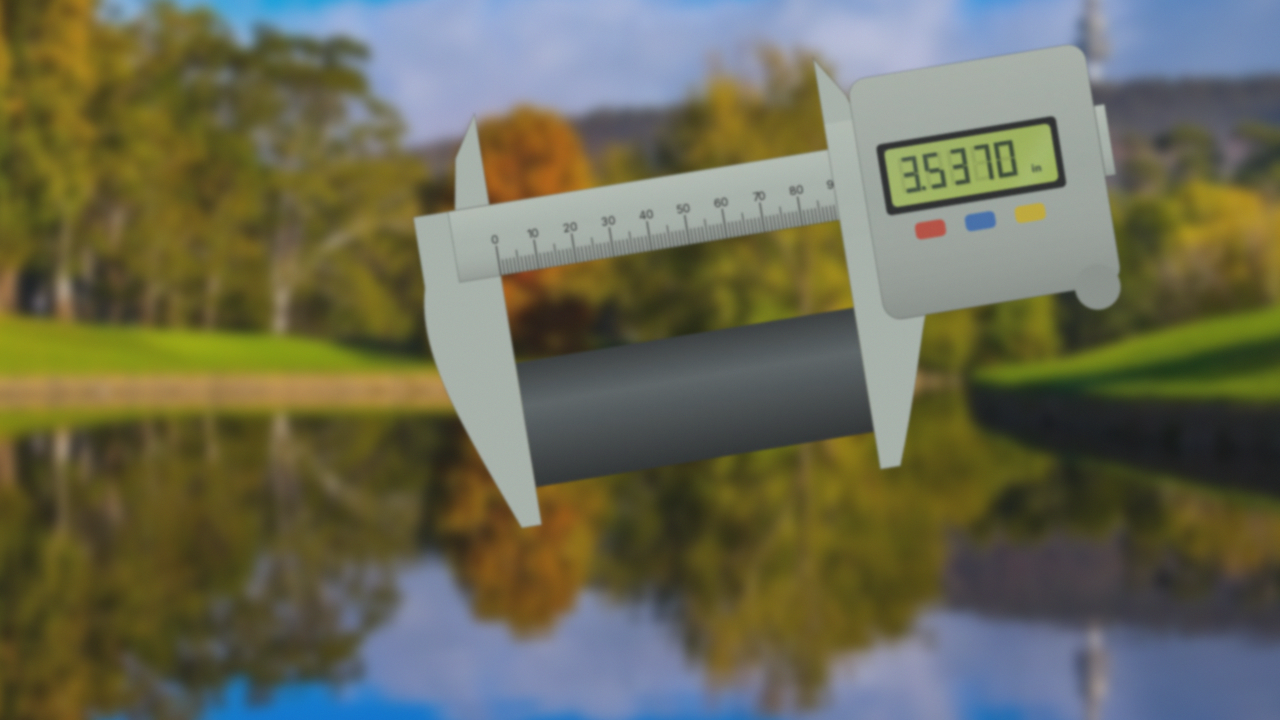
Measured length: 3.5370 in
